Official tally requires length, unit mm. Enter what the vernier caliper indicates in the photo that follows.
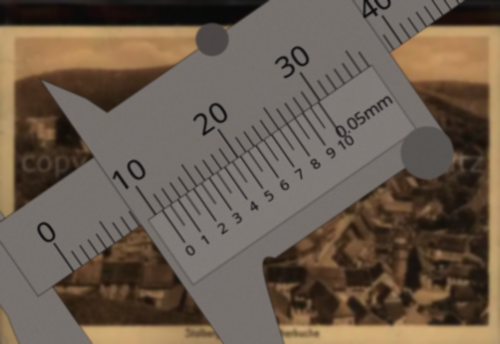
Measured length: 10.8 mm
